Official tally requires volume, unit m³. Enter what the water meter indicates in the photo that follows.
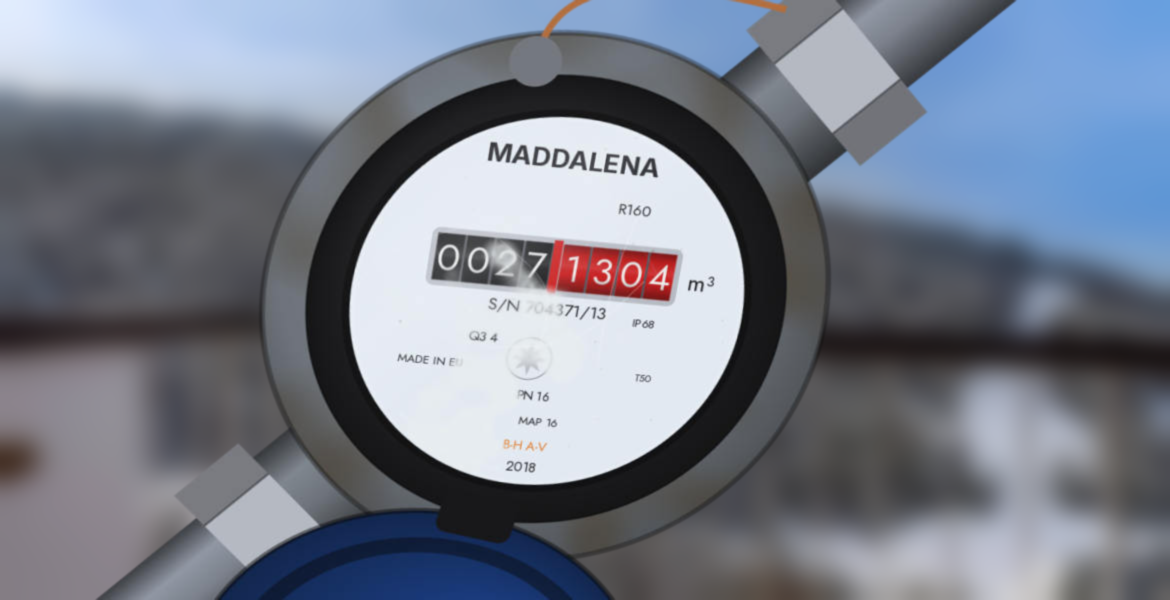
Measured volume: 27.1304 m³
